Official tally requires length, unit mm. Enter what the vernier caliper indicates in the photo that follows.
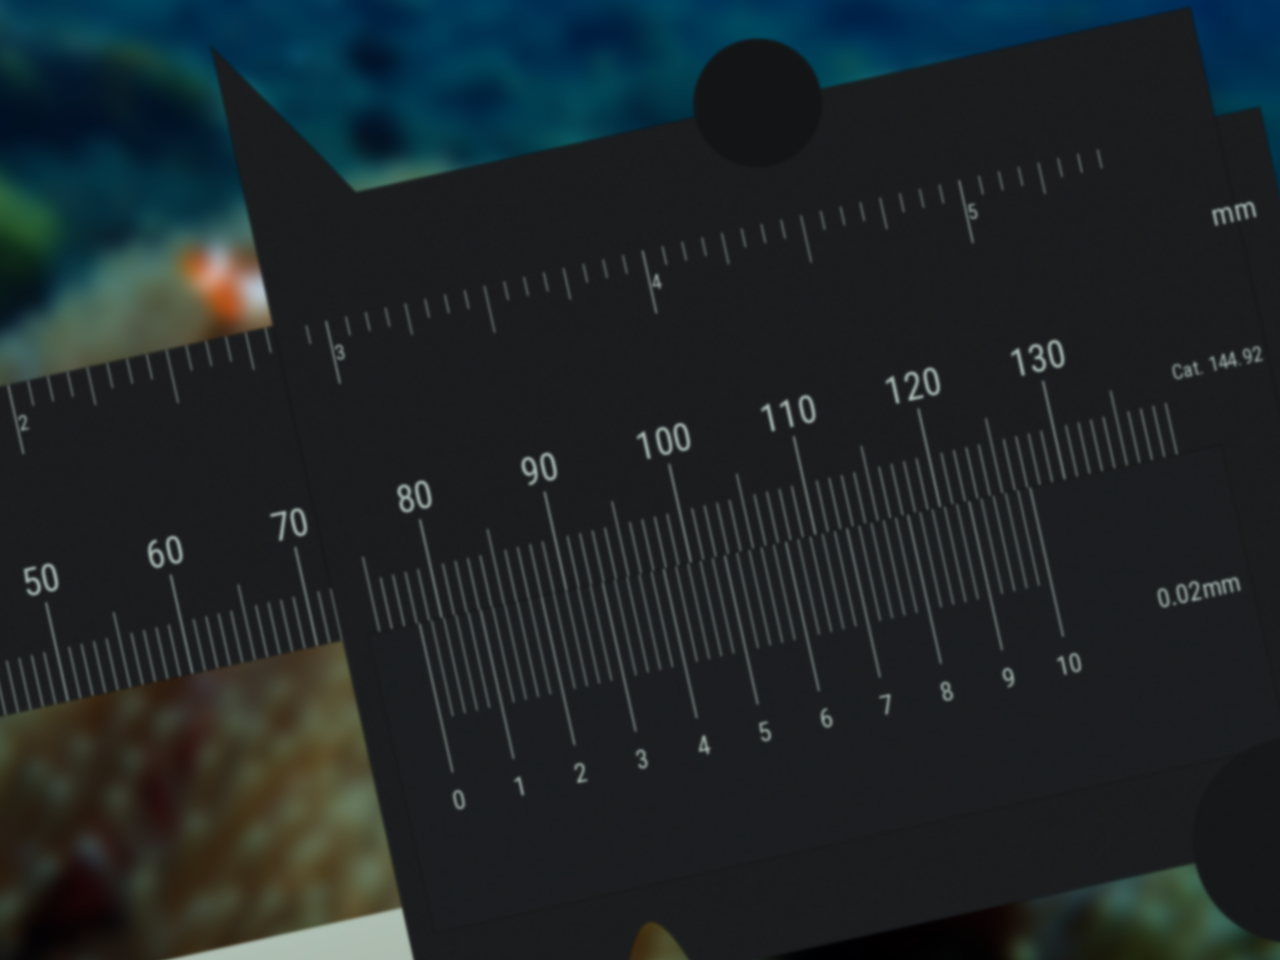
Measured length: 78.2 mm
